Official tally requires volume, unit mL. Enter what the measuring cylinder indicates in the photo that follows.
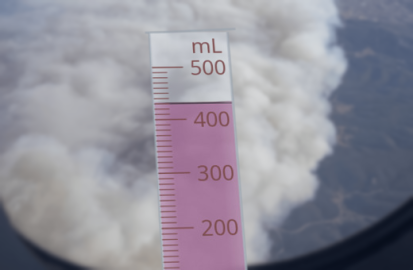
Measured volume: 430 mL
